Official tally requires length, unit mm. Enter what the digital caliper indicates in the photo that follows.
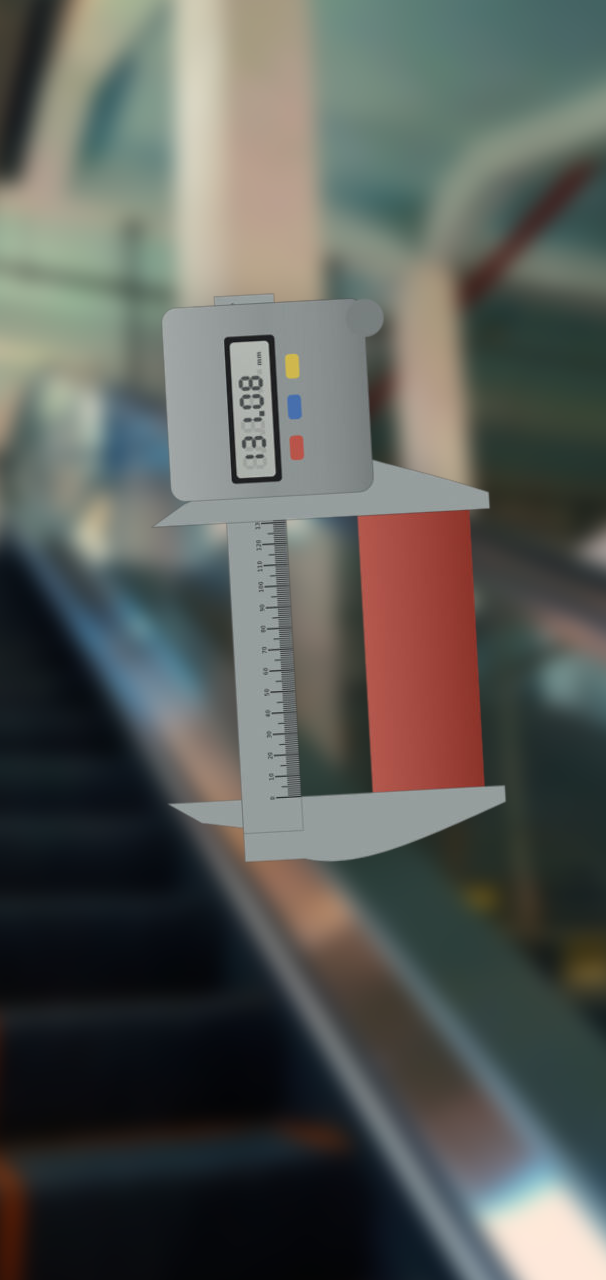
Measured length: 131.08 mm
